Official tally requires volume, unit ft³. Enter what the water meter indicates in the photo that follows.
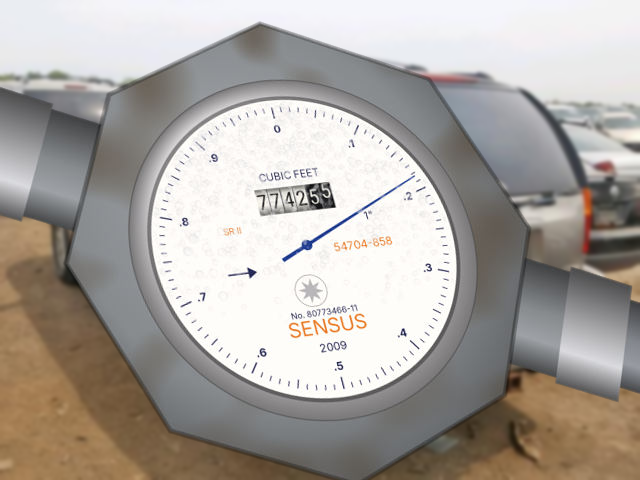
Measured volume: 774255.18 ft³
